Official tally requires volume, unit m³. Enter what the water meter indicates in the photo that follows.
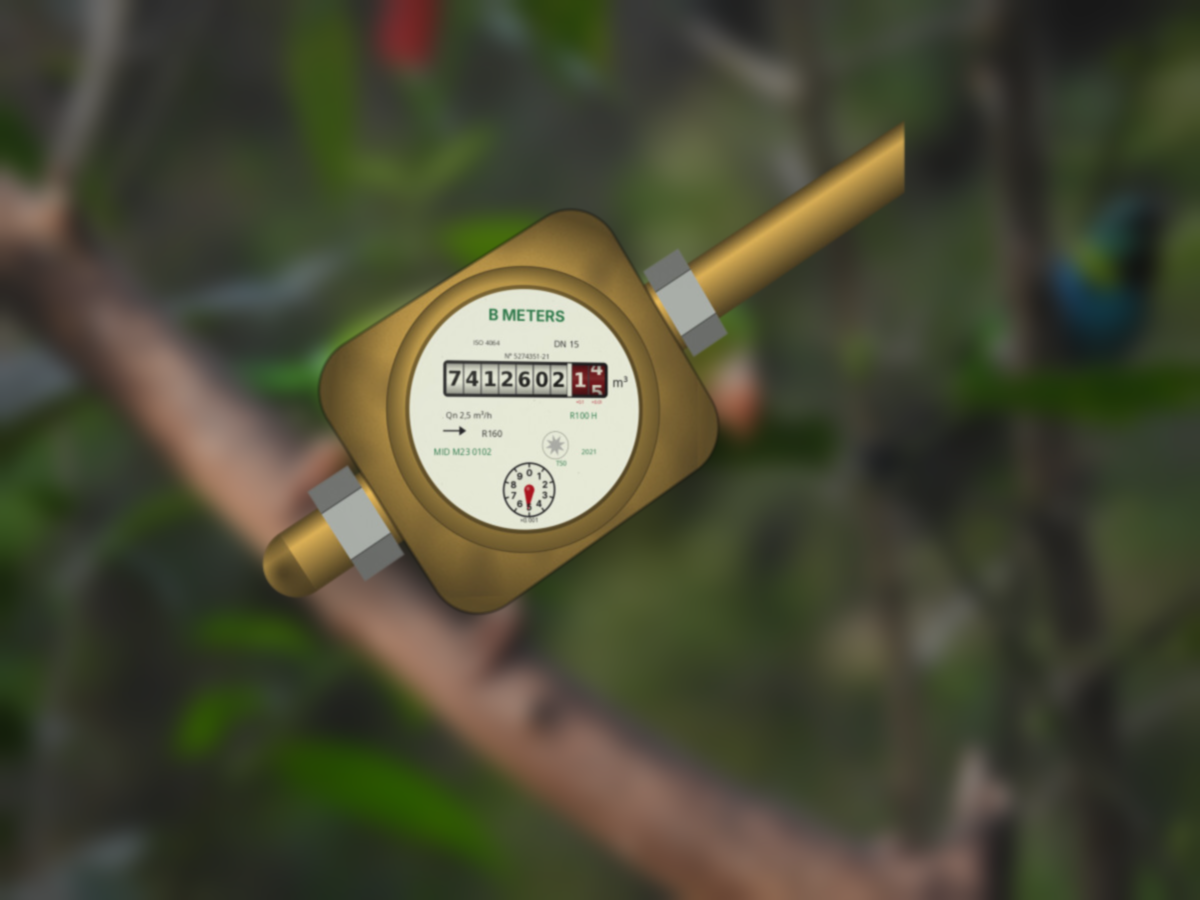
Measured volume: 7412602.145 m³
